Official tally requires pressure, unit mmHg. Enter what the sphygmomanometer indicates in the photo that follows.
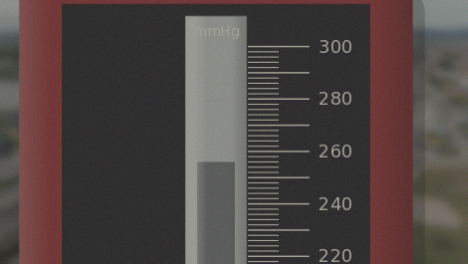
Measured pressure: 256 mmHg
